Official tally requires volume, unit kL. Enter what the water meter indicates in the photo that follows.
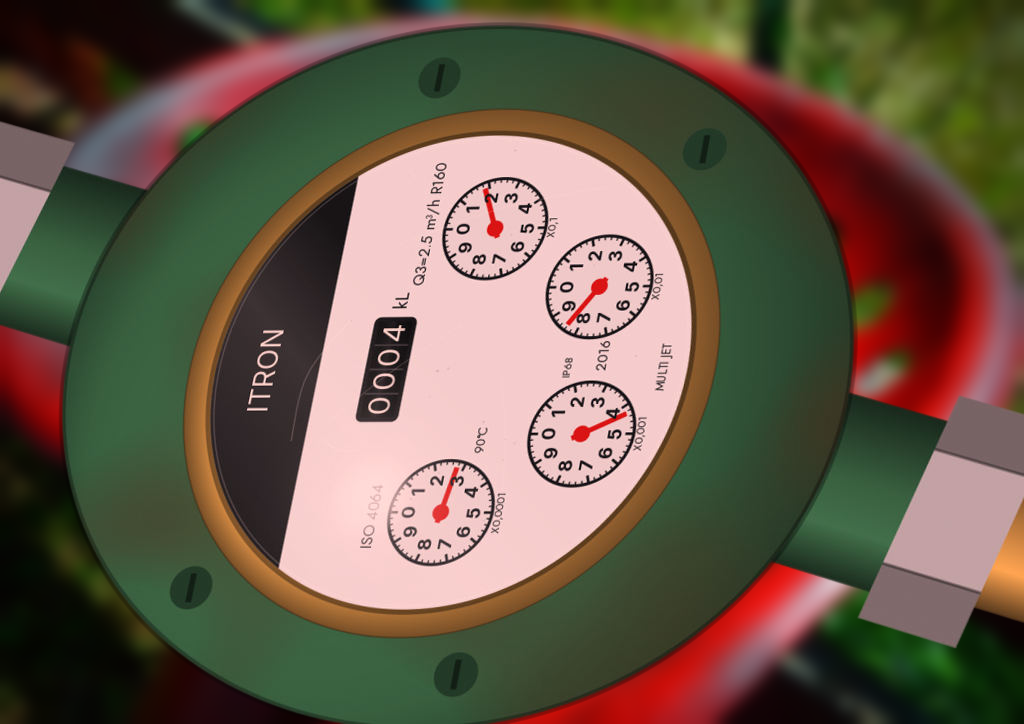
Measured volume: 4.1842 kL
